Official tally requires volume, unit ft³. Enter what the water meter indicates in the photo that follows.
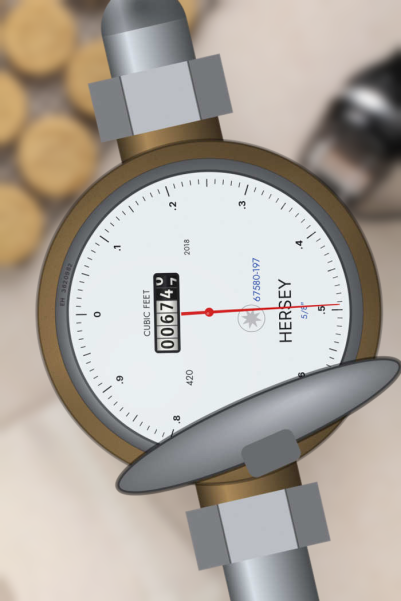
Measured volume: 6746.49 ft³
